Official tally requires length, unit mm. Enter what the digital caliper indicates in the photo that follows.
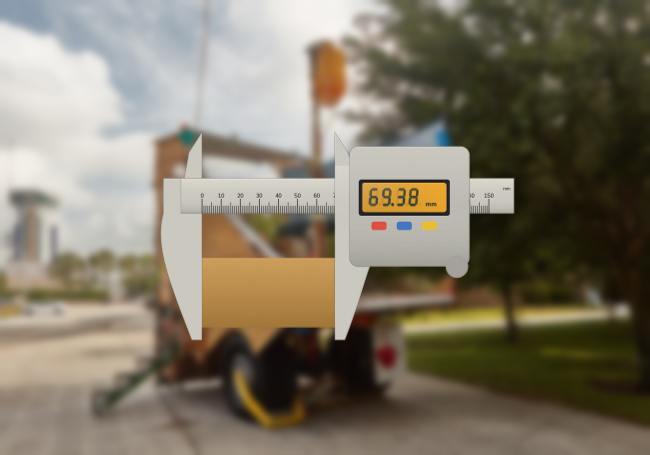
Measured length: 69.38 mm
